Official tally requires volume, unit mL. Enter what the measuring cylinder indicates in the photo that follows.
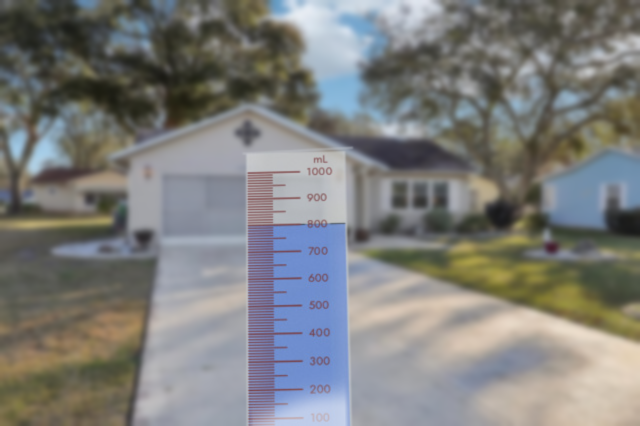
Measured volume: 800 mL
